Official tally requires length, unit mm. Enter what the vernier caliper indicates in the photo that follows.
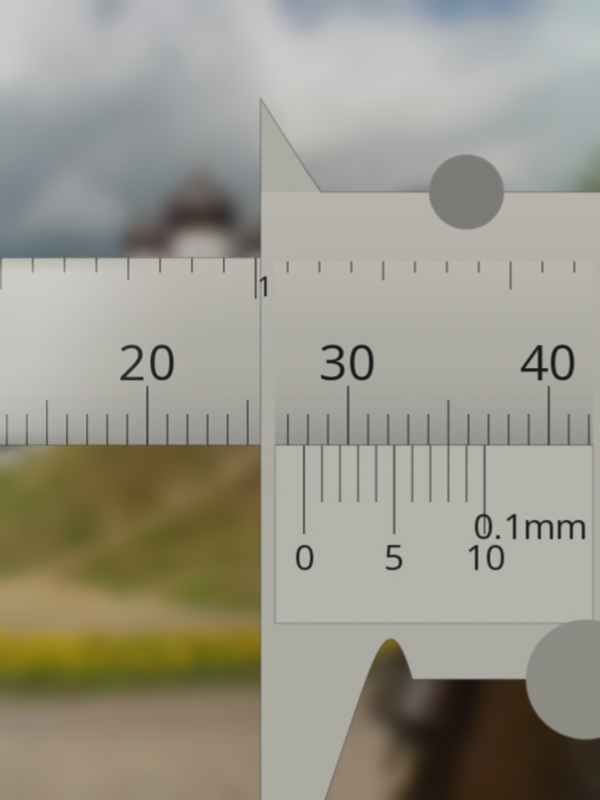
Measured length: 27.8 mm
